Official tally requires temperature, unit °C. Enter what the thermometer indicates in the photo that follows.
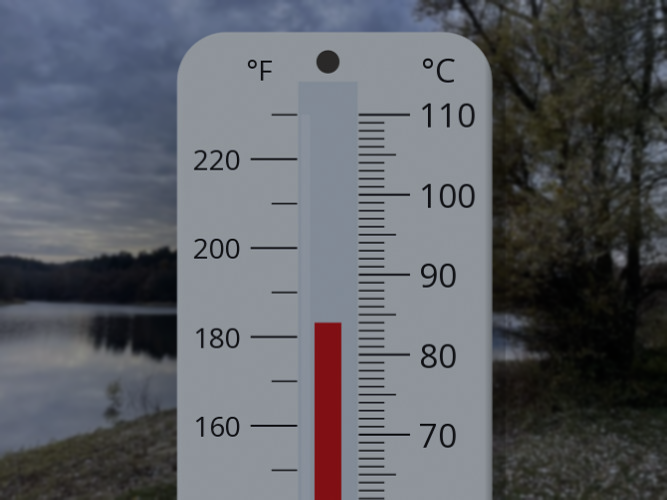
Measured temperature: 84 °C
